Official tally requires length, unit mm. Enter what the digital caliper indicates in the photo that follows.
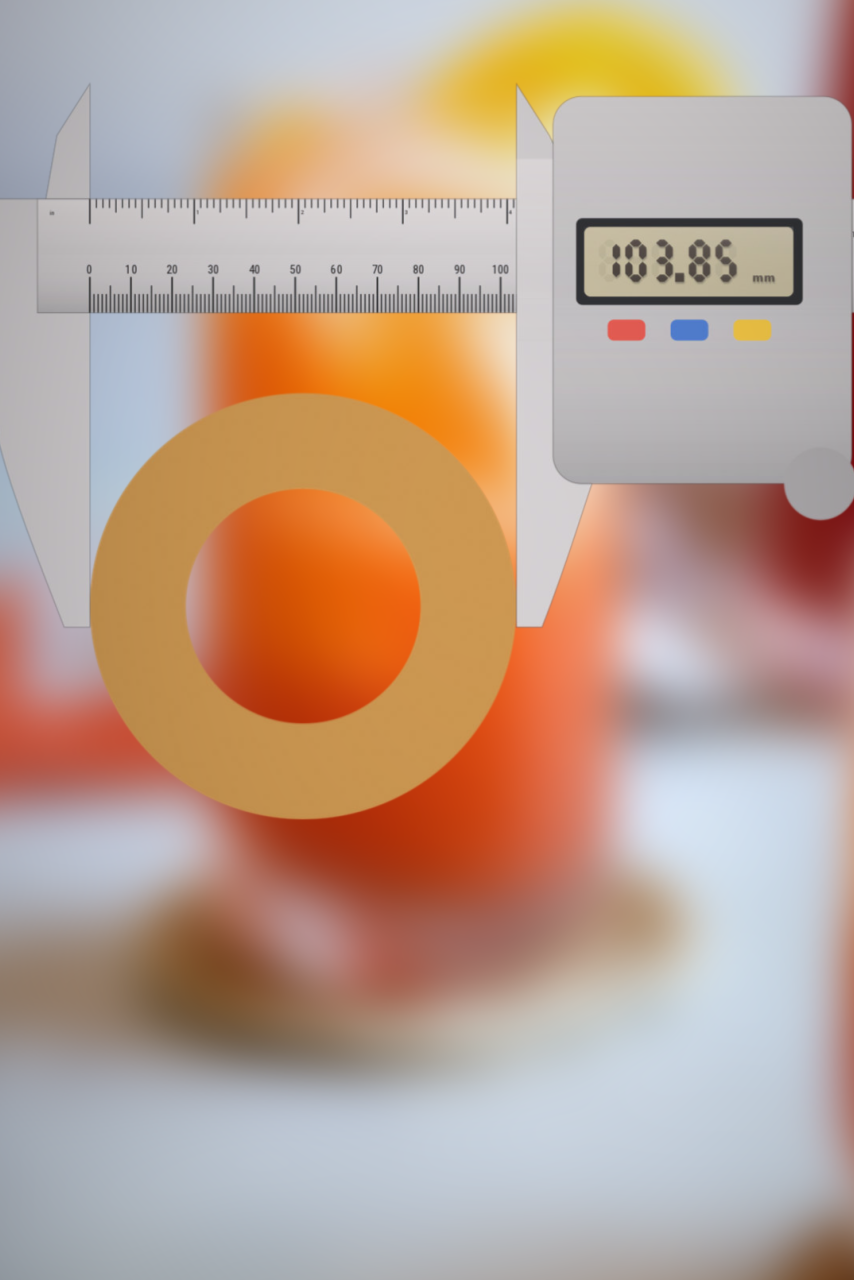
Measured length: 103.85 mm
